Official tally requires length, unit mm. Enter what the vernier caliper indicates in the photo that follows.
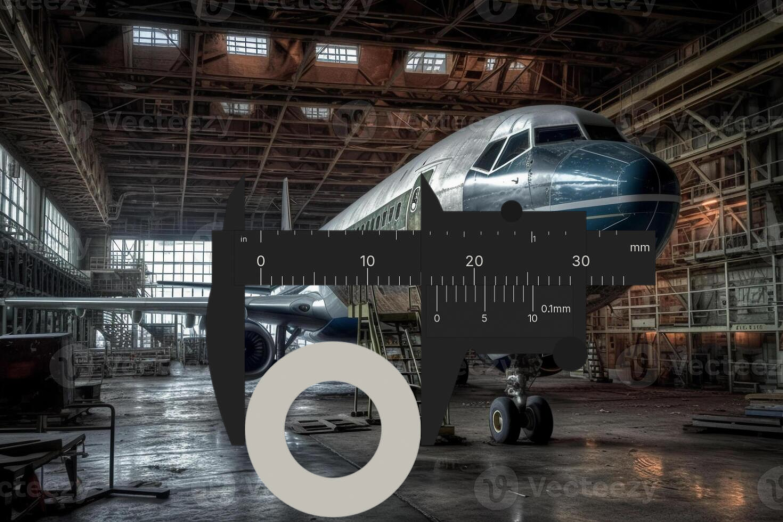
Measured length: 16.5 mm
